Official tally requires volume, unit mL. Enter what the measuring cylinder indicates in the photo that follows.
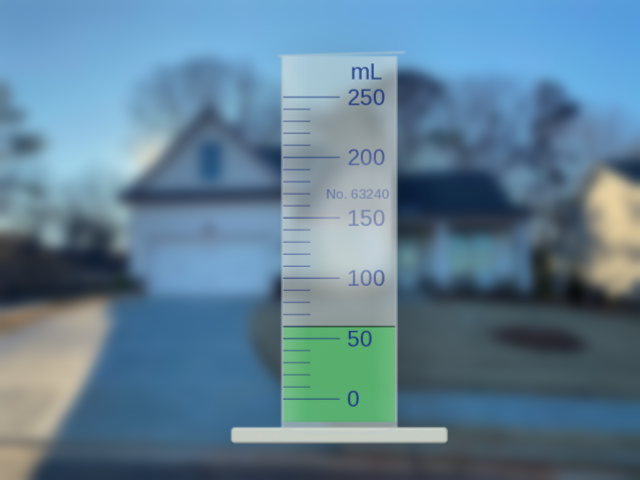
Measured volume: 60 mL
